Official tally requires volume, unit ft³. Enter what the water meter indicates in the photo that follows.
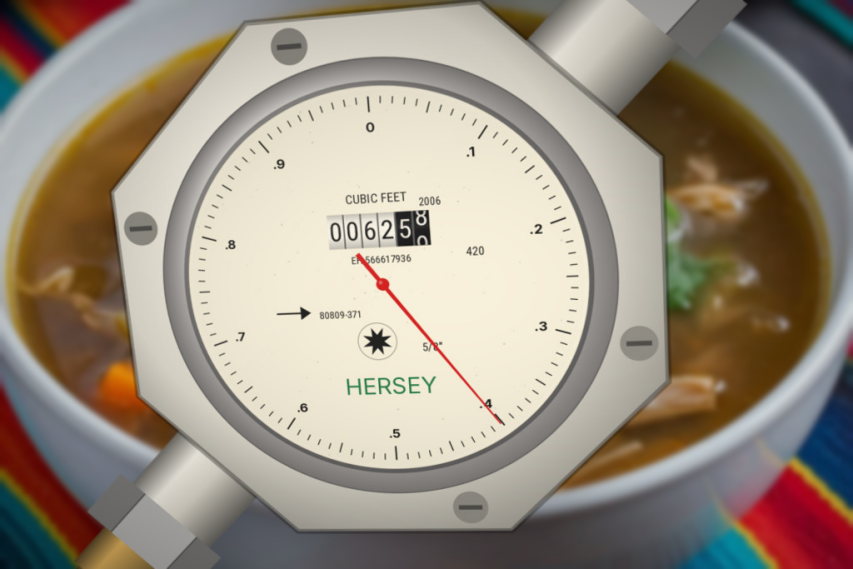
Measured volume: 6258.40 ft³
